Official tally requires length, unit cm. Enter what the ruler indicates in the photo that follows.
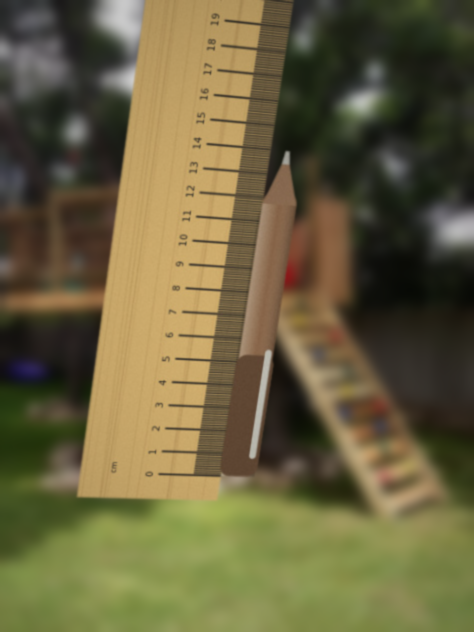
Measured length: 14 cm
